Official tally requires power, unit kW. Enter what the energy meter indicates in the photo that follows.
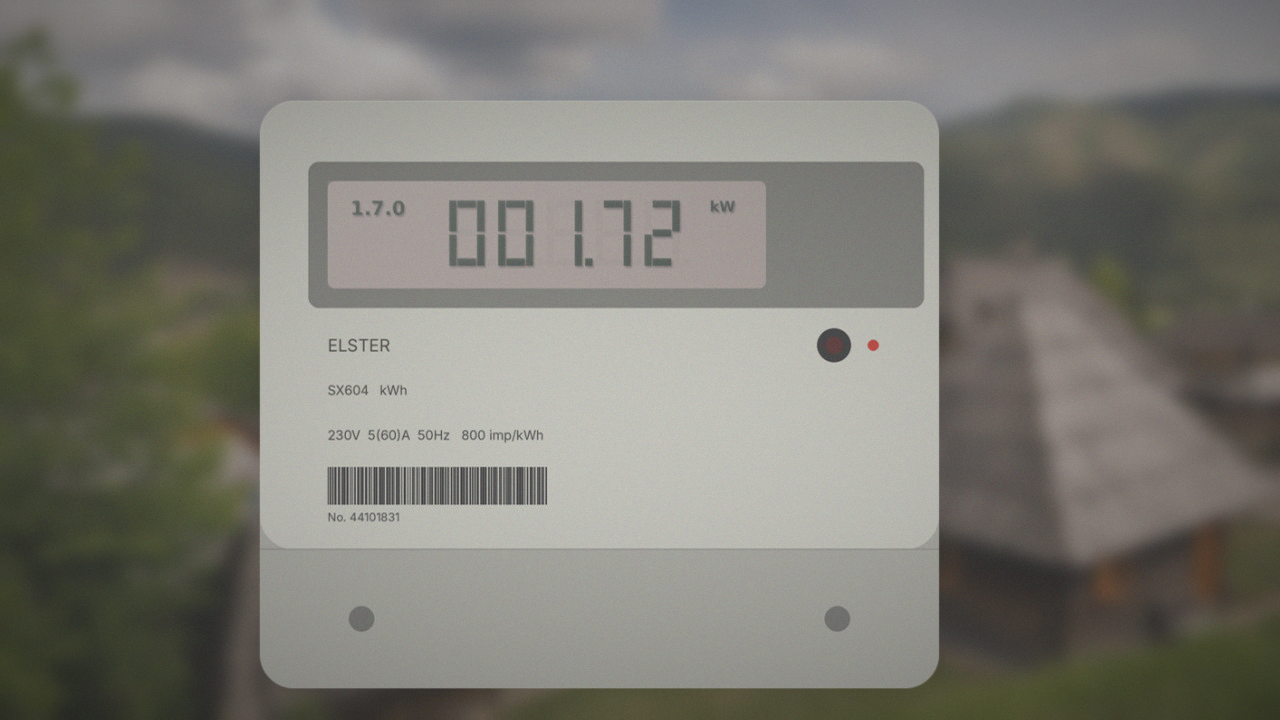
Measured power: 1.72 kW
